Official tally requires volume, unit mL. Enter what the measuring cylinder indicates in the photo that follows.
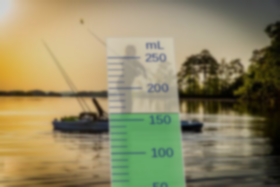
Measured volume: 160 mL
